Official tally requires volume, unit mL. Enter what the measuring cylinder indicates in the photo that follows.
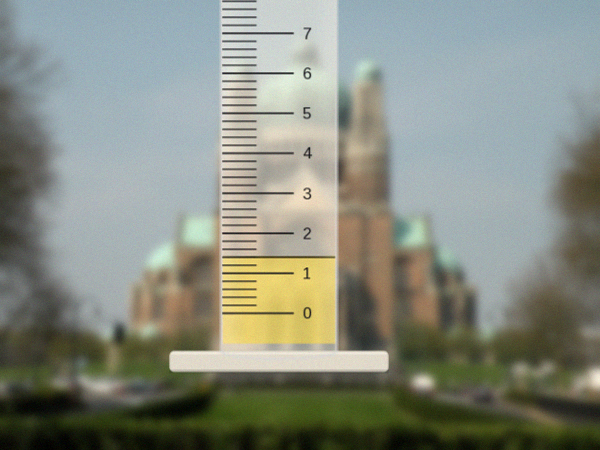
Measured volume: 1.4 mL
